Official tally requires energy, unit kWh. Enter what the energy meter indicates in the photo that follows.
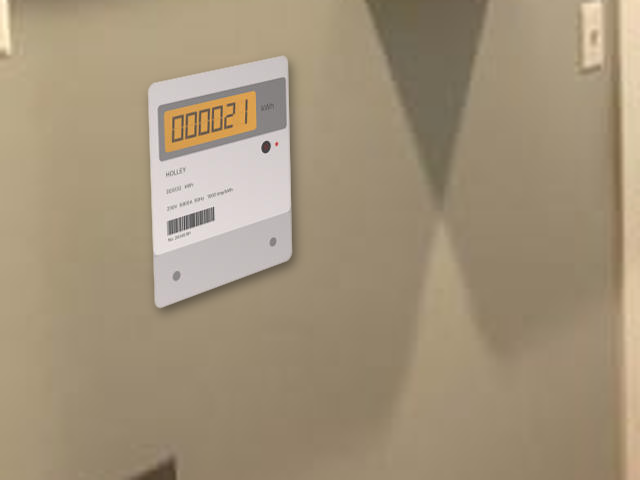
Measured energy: 21 kWh
